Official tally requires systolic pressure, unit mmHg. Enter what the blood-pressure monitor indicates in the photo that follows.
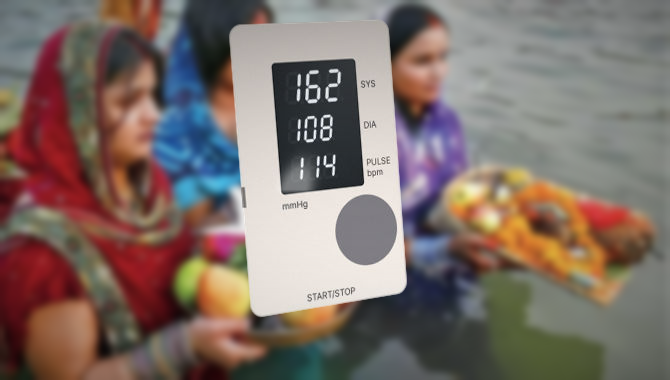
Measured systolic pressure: 162 mmHg
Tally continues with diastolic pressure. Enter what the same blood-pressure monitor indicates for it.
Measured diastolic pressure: 108 mmHg
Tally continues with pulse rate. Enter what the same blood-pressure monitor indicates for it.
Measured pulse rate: 114 bpm
